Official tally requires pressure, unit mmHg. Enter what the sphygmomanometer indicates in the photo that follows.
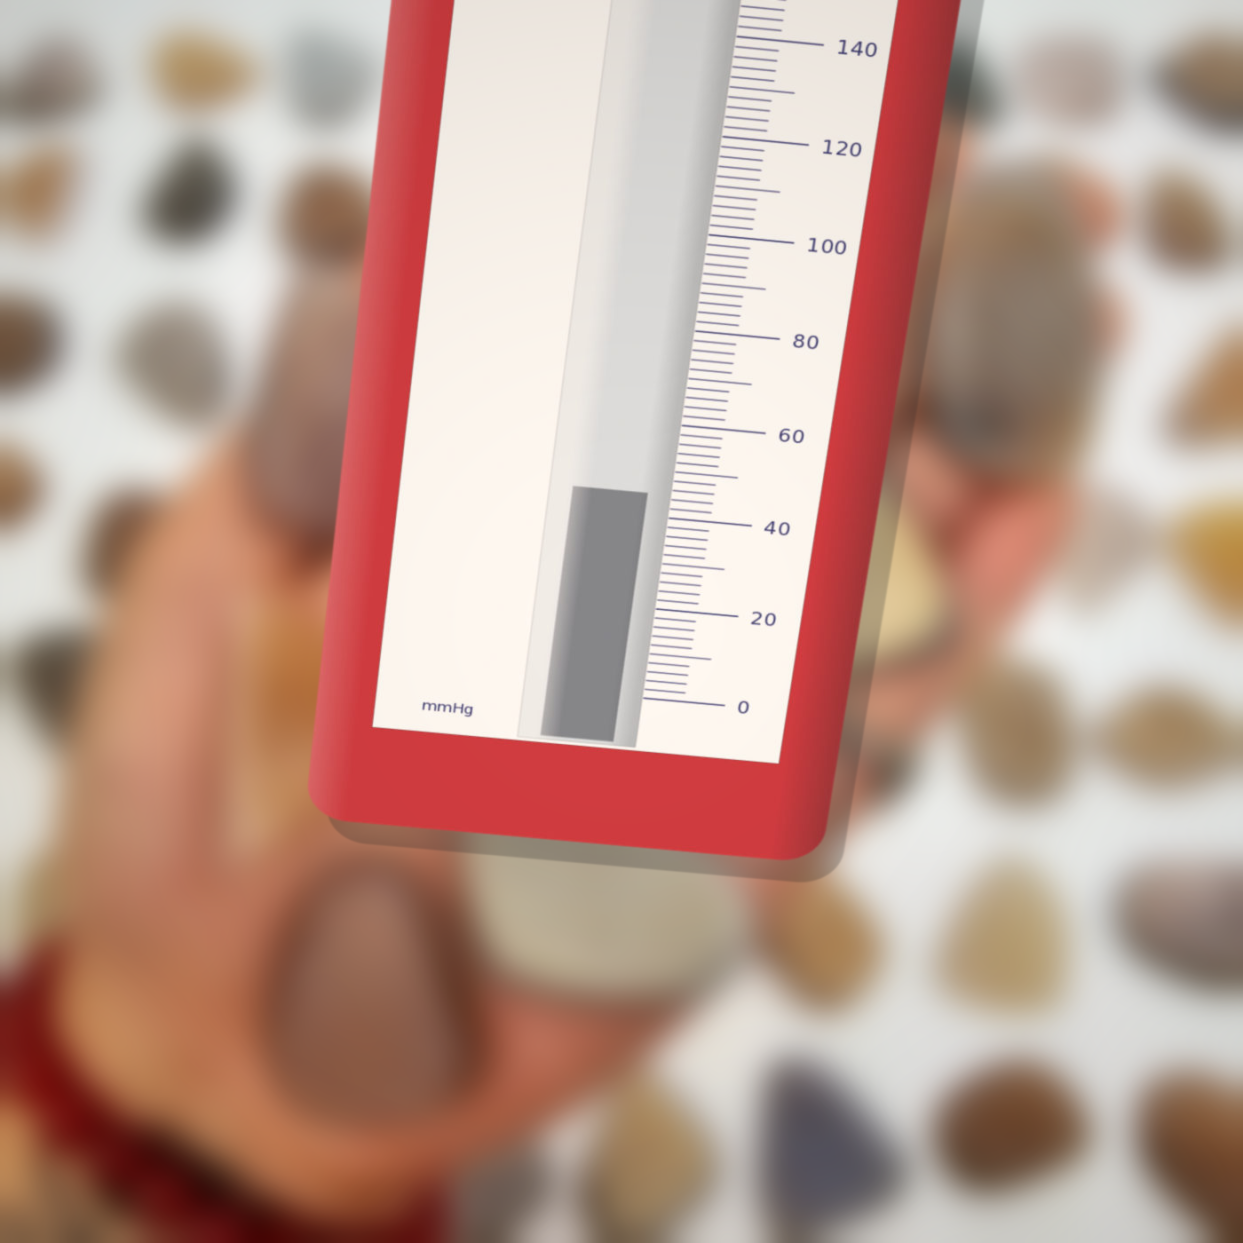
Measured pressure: 45 mmHg
